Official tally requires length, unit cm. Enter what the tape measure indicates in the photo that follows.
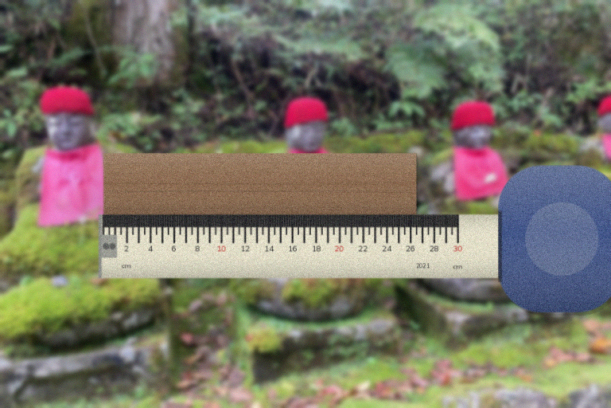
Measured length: 26.5 cm
